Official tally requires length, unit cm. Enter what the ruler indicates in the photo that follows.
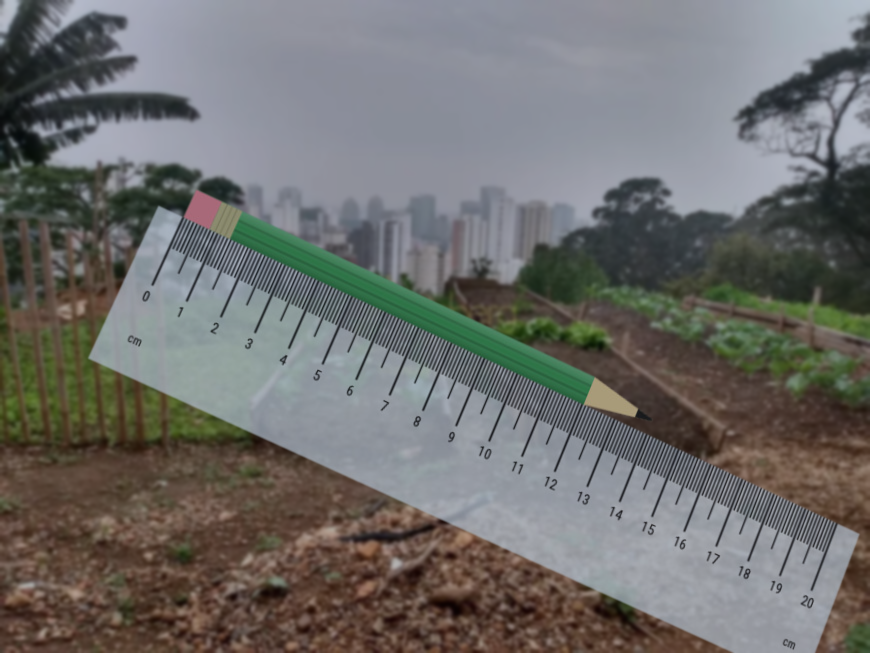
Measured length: 14 cm
